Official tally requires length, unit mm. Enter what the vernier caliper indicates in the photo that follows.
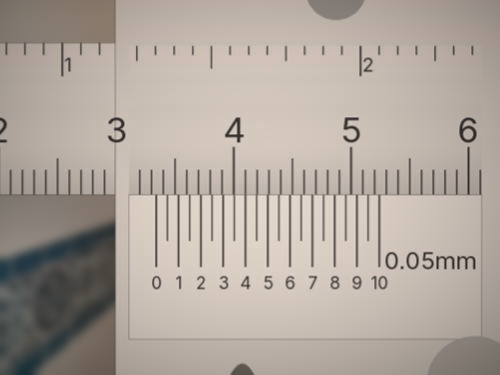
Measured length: 33.4 mm
